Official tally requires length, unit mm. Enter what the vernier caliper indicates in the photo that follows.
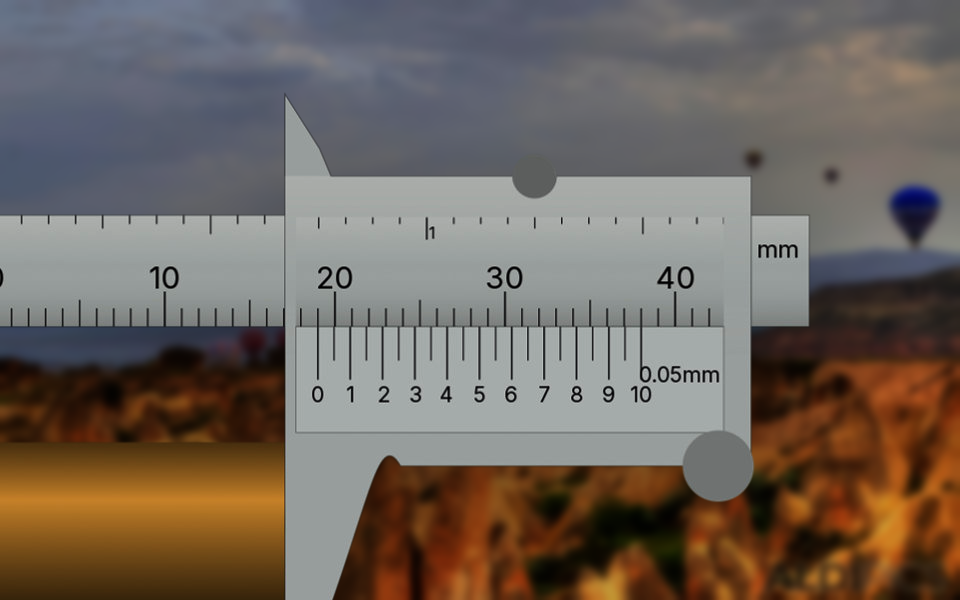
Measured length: 19.0 mm
